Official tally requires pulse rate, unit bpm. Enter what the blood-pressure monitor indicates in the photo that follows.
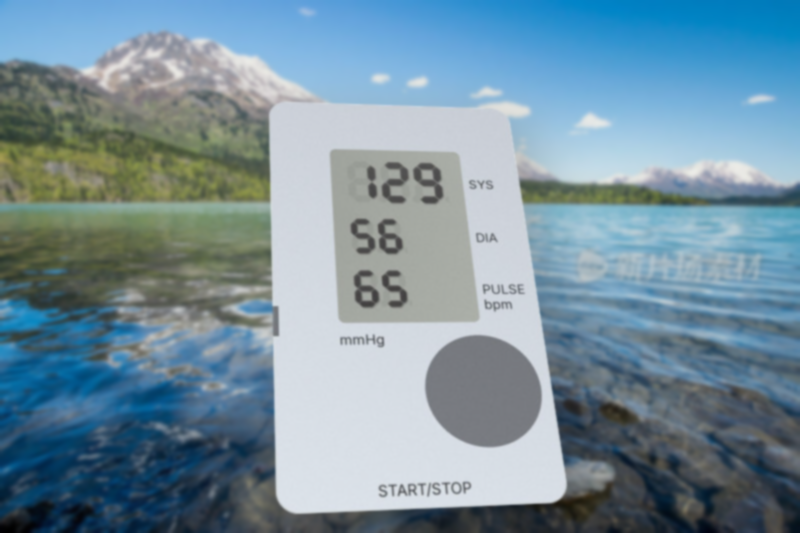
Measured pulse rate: 65 bpm
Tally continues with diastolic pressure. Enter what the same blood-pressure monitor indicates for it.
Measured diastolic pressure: 56 mmHg
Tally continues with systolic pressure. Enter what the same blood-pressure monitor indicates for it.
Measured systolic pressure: 129 mmHg
